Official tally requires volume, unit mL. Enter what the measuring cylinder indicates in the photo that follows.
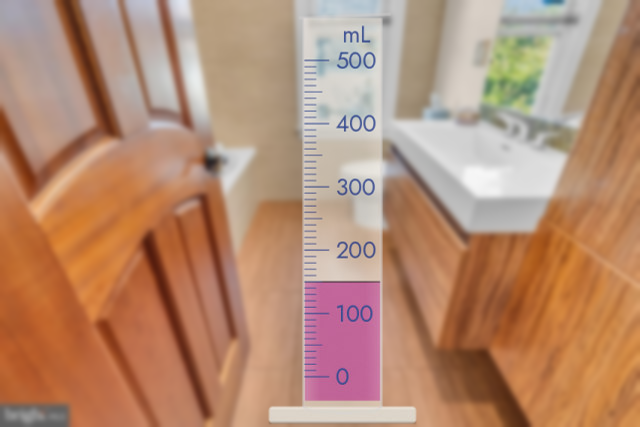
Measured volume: 150 mL
